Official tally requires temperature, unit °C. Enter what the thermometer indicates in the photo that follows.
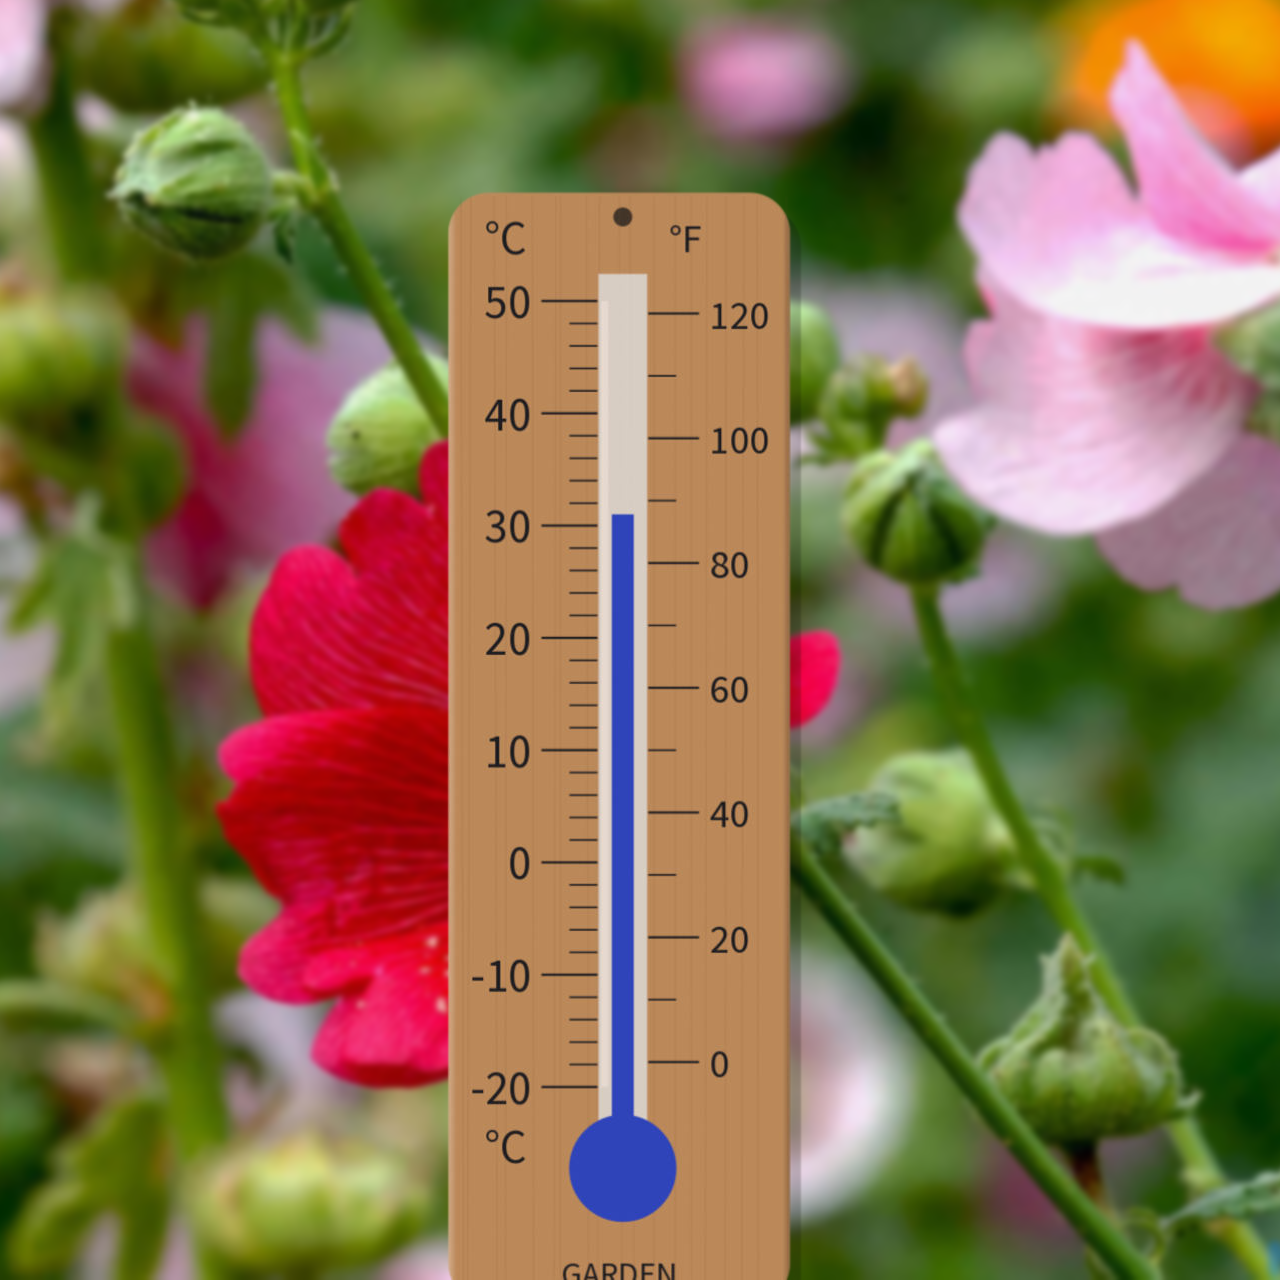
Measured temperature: 31 °C
